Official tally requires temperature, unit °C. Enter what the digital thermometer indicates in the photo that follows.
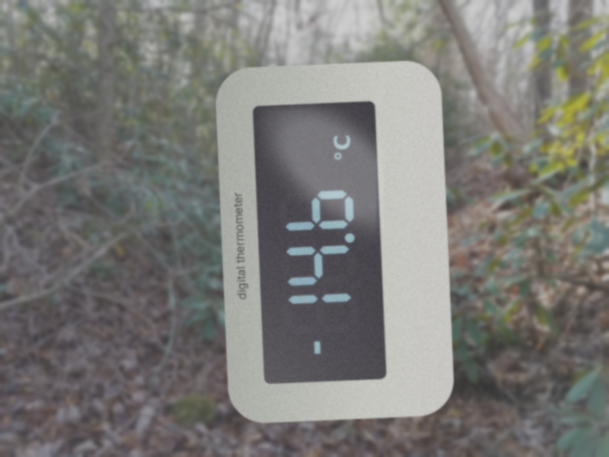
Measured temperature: -14.6 °C
